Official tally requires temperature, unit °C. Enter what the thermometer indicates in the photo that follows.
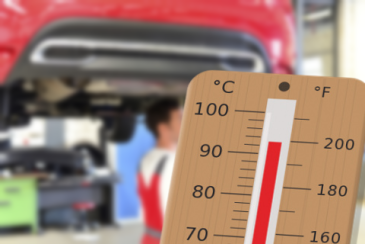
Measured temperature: 93 °C
